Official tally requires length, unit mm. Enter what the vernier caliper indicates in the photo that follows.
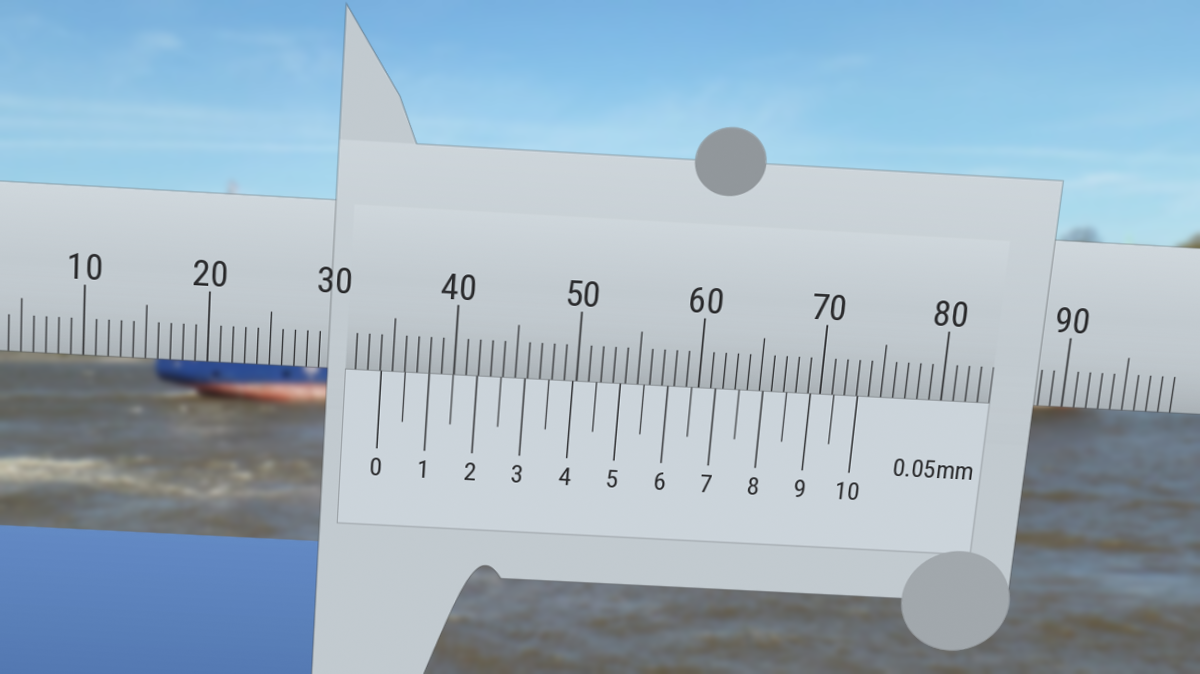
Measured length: 34.1 mm
